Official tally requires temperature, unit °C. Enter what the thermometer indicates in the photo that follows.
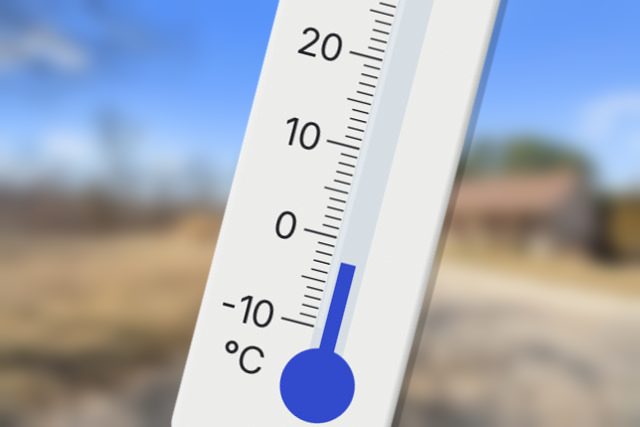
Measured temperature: -2.5 °C
